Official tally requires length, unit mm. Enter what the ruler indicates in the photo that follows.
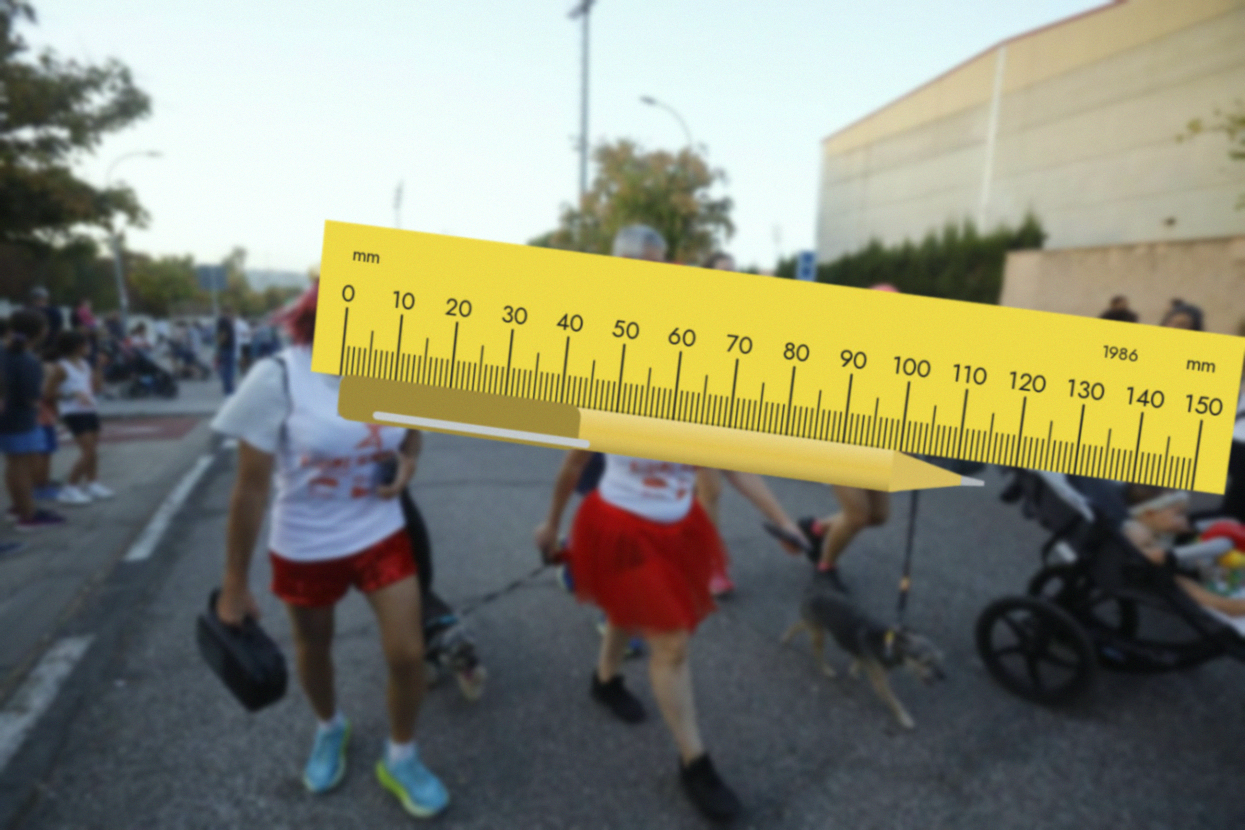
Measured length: 115 mm
